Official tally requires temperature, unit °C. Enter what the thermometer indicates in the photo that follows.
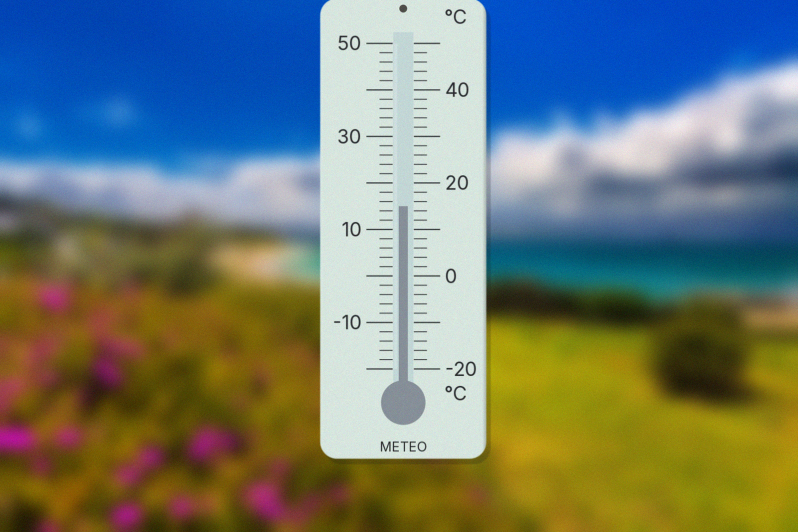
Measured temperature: 15 °C
